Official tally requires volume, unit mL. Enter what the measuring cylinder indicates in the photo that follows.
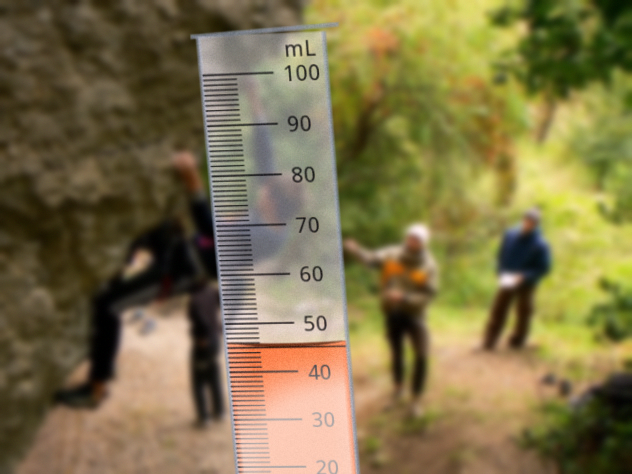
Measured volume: 45 mL
